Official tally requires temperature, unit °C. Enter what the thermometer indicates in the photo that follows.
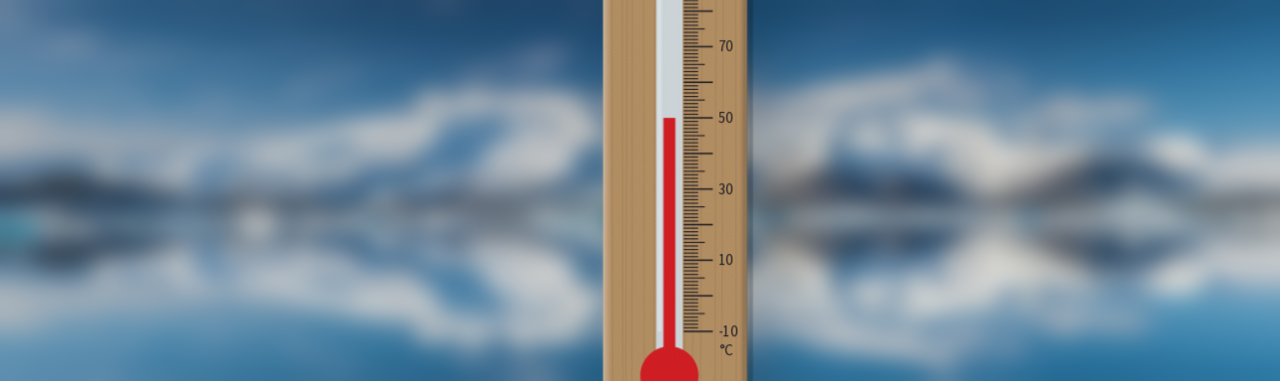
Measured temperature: 50 °C
